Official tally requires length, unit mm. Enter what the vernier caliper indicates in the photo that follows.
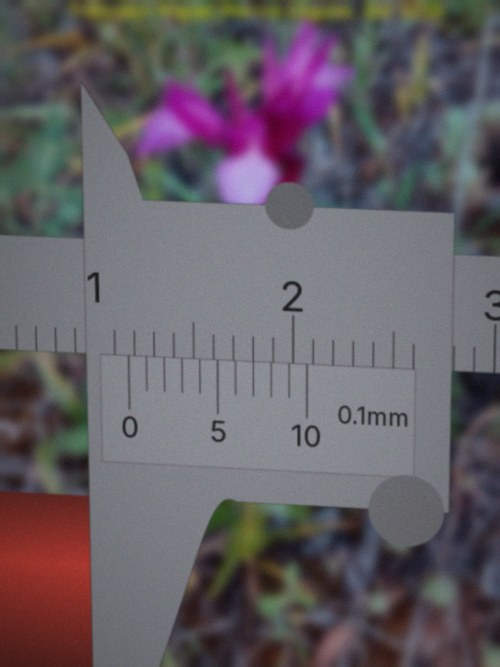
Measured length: 11.7 mm
